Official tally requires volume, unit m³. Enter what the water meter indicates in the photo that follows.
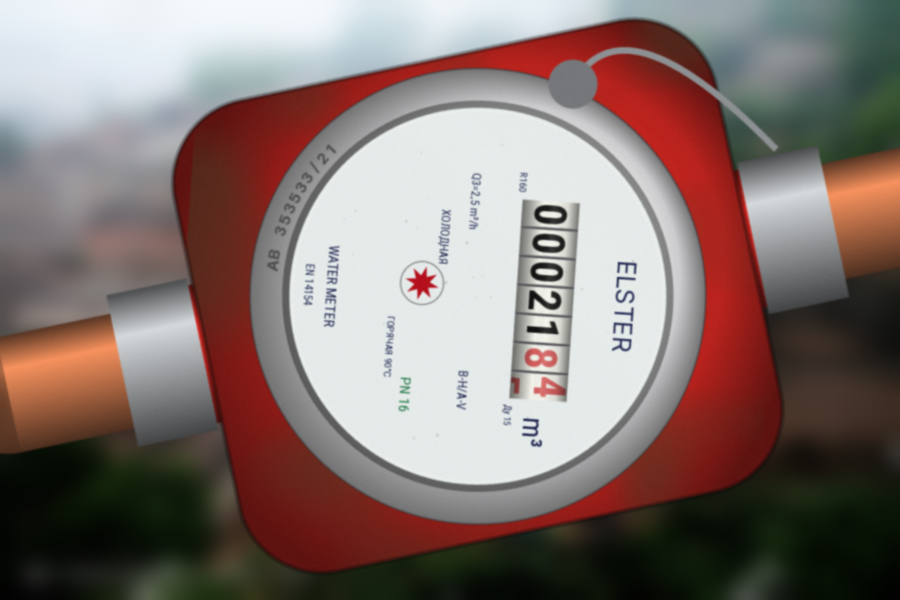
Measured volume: 21.84 m³
